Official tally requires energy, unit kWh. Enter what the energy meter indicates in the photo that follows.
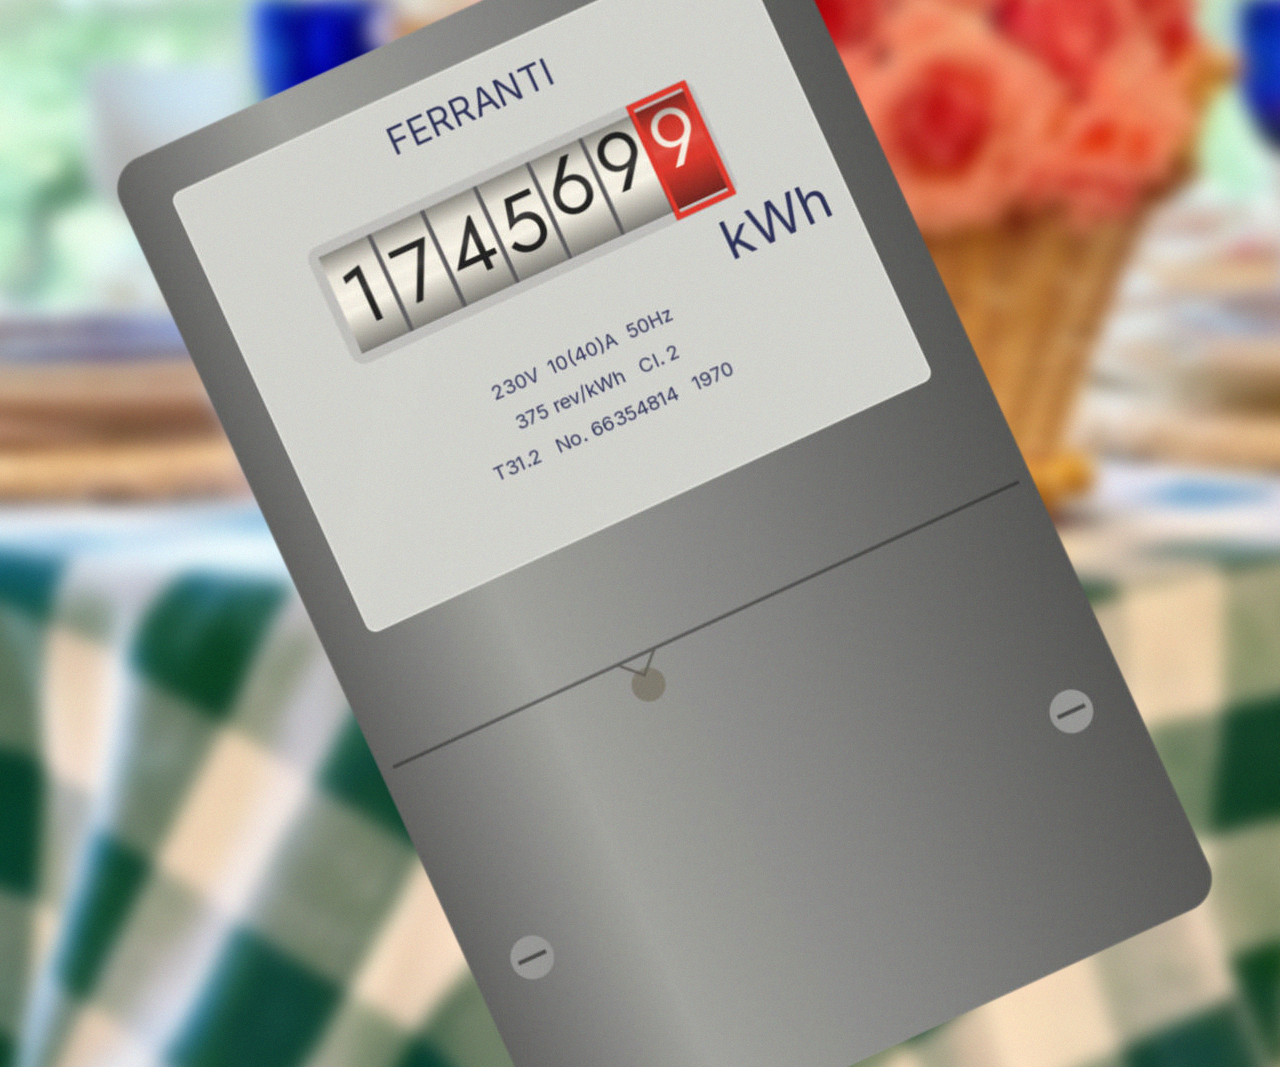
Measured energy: 174569.9 kWh
